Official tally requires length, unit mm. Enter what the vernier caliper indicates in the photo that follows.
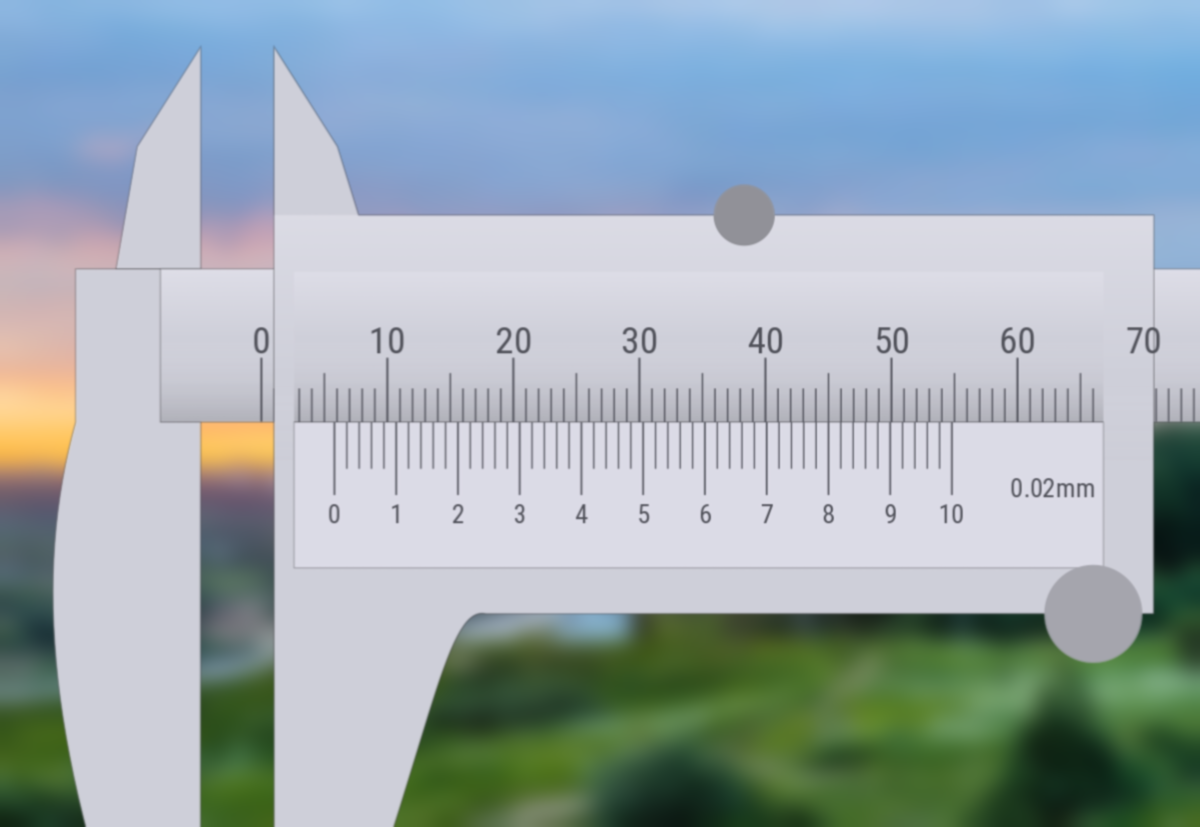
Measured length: 5.8 mm
